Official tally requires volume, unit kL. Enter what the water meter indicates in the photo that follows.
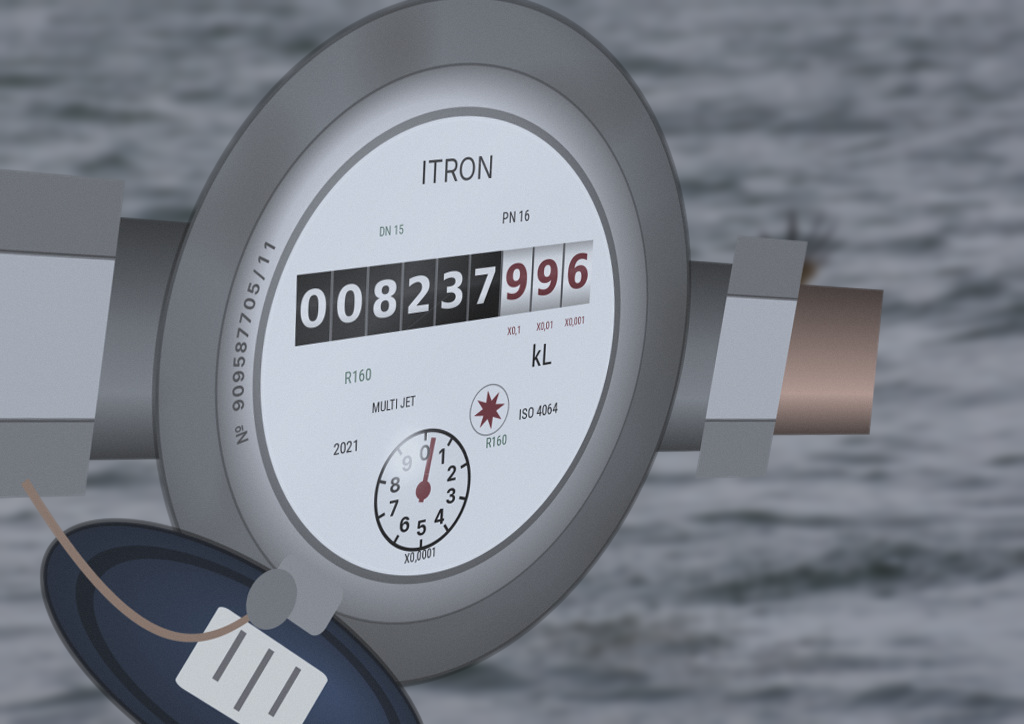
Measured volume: 8237.9960 kL
